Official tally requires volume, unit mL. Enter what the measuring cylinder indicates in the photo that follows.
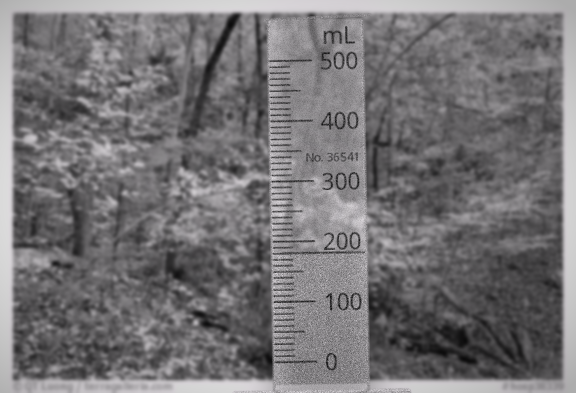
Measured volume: 180 mL
